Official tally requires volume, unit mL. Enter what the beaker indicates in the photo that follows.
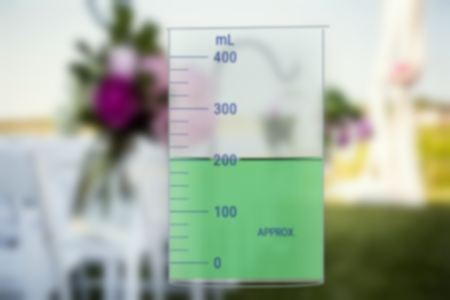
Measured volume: 200 mL
